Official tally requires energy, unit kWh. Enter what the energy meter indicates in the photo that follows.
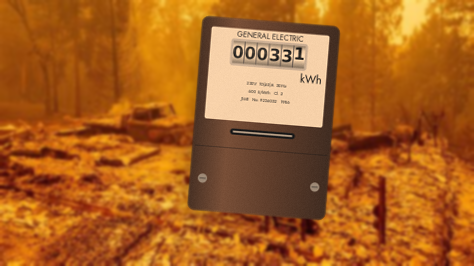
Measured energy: 331 kWh
